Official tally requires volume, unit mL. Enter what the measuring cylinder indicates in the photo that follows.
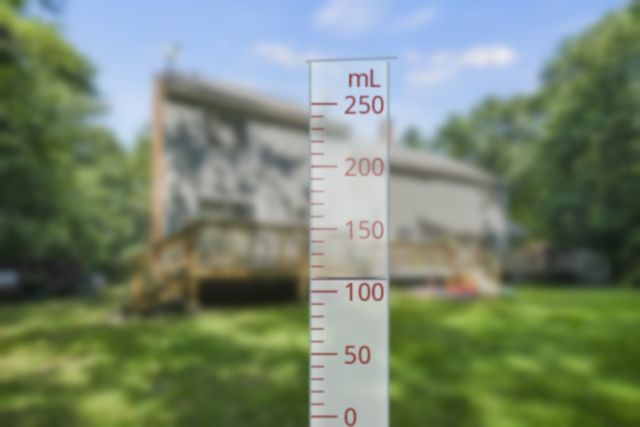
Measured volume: 110 mL
